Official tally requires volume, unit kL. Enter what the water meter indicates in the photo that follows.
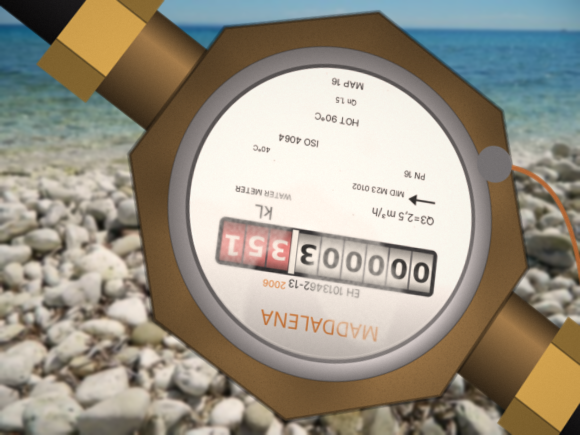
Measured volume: 3.351 kL
